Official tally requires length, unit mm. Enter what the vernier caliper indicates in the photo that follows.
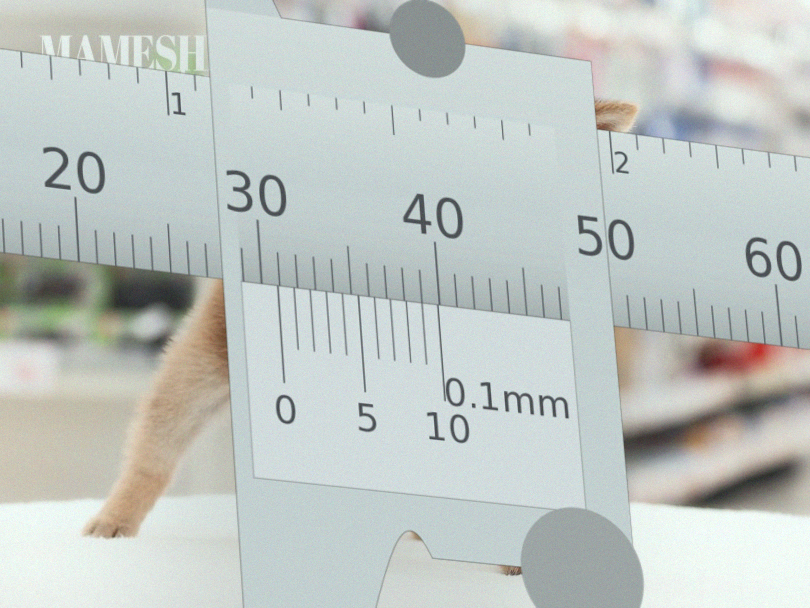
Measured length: 30.9 mm
